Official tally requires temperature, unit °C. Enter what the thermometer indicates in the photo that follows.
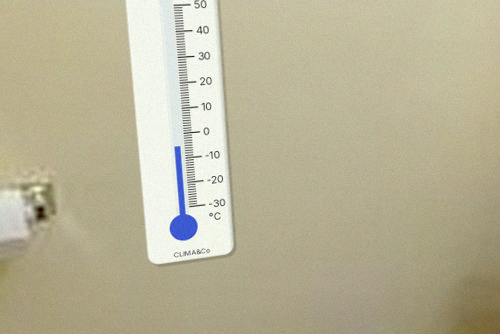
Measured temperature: -5 °C
